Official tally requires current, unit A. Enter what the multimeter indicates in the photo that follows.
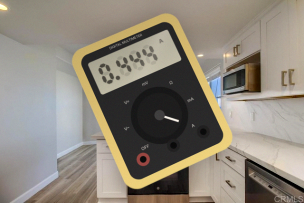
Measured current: 0.444 A
